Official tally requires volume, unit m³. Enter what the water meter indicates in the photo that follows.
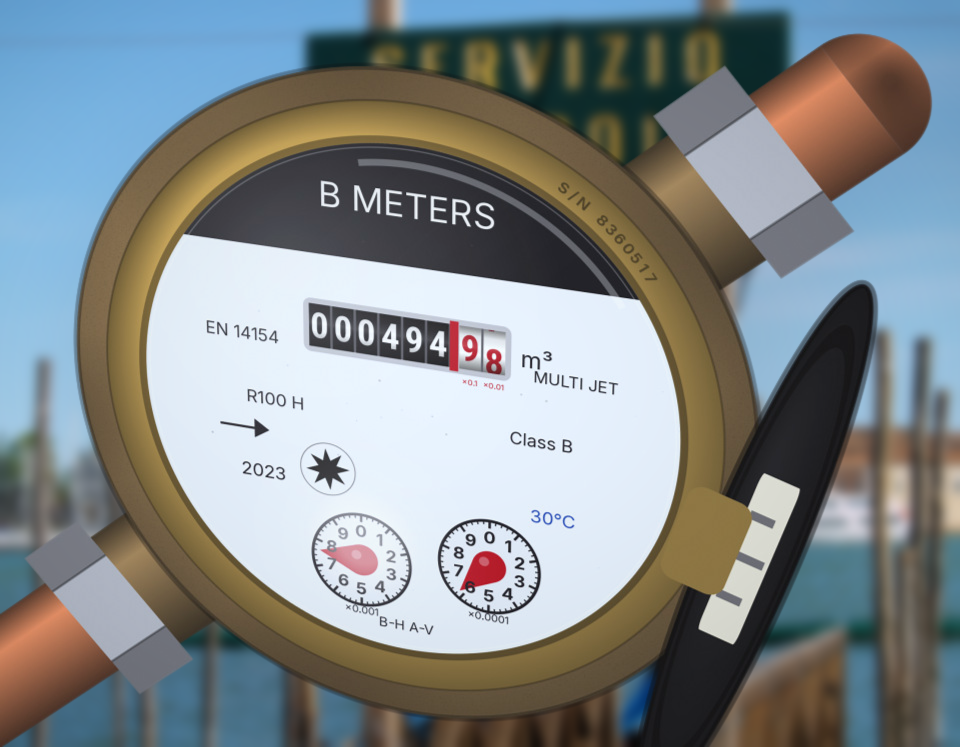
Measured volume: 494.9776 m³
